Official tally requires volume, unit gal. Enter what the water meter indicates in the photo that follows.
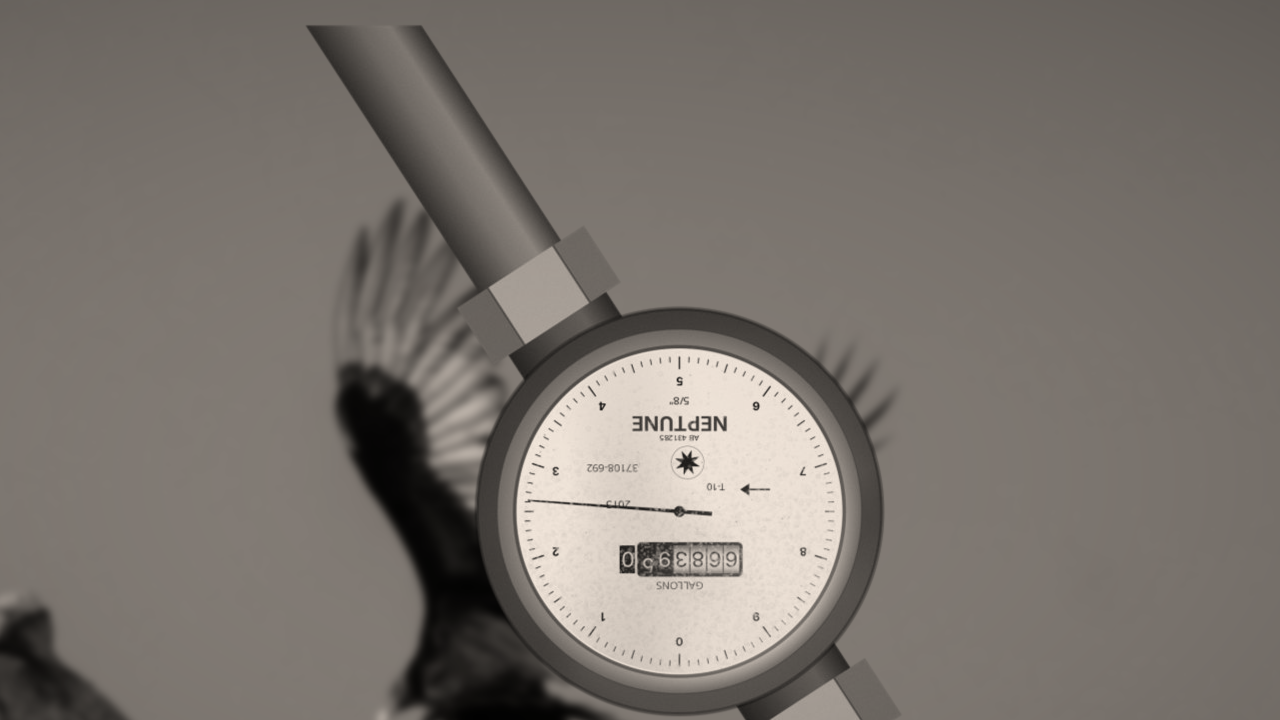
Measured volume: 6683952.6 gal
